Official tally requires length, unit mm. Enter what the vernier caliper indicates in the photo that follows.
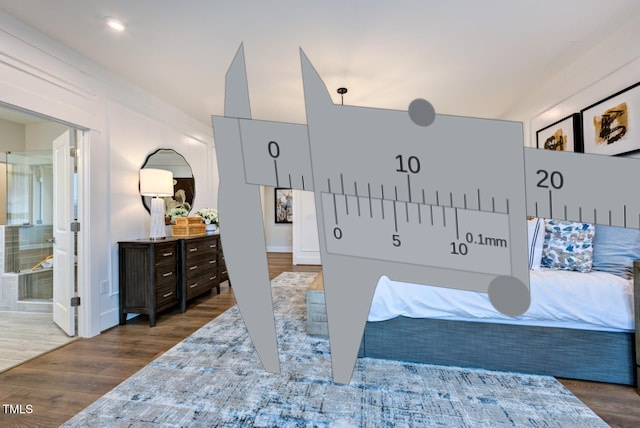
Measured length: 4.3 mm
